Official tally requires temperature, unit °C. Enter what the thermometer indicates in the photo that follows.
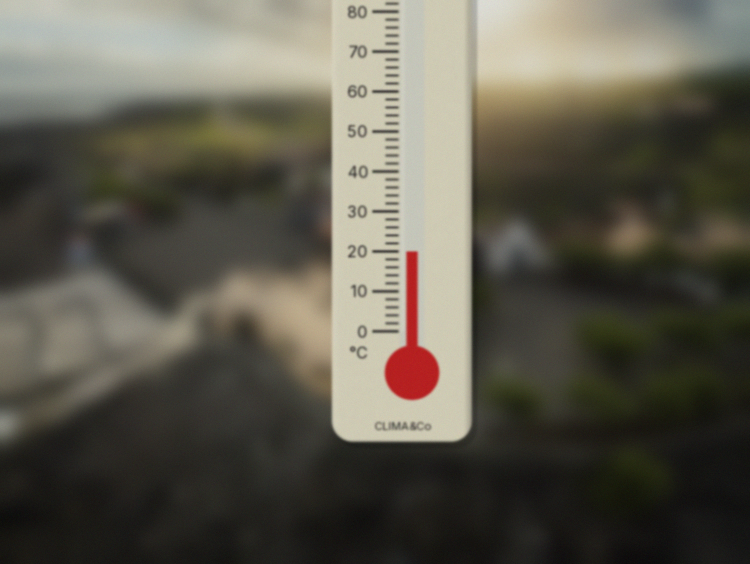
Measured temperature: 20 °C
